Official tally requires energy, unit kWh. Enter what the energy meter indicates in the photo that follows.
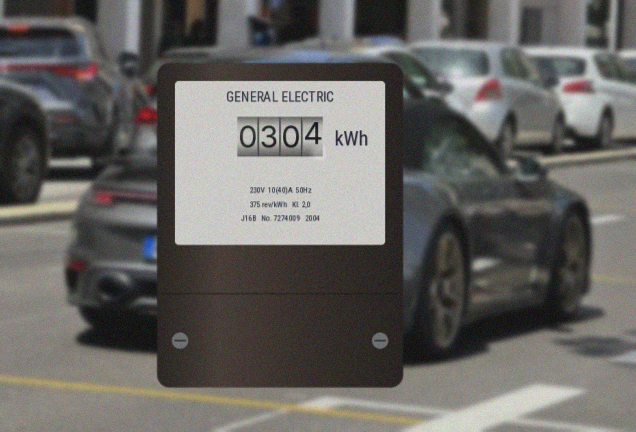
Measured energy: 304 kWh
